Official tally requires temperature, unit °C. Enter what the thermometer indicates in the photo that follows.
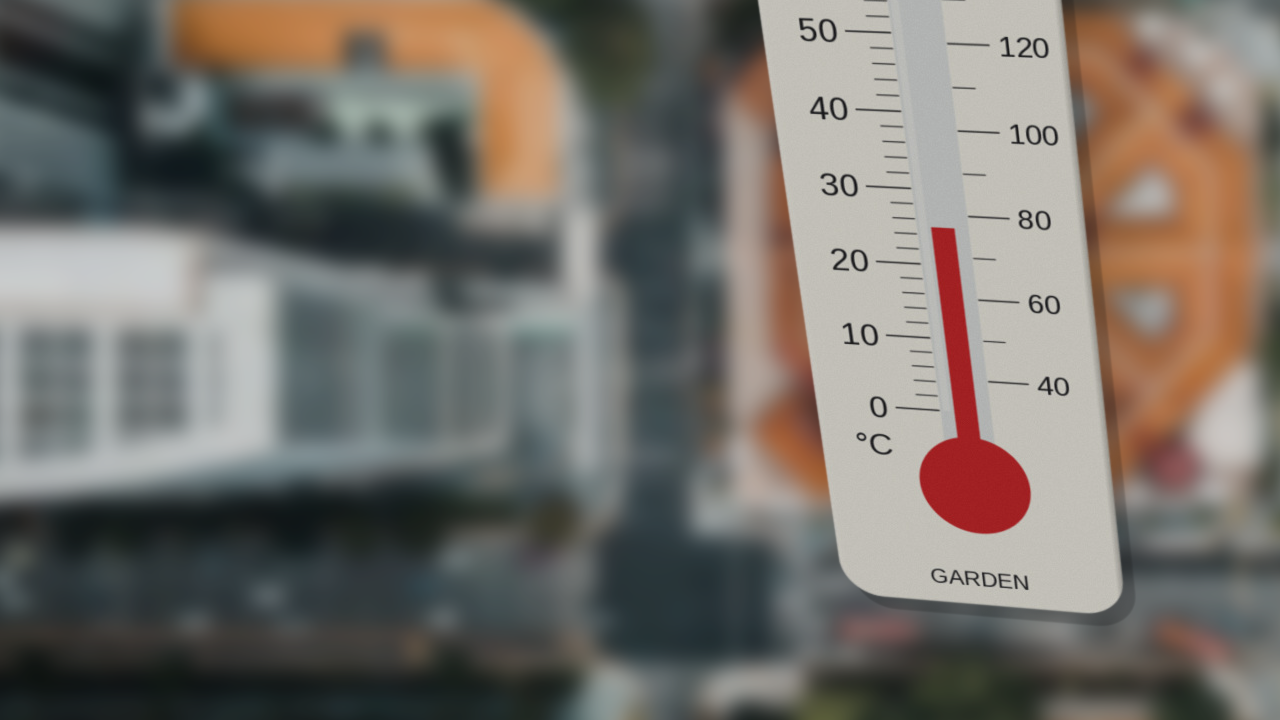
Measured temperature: 25 °C
